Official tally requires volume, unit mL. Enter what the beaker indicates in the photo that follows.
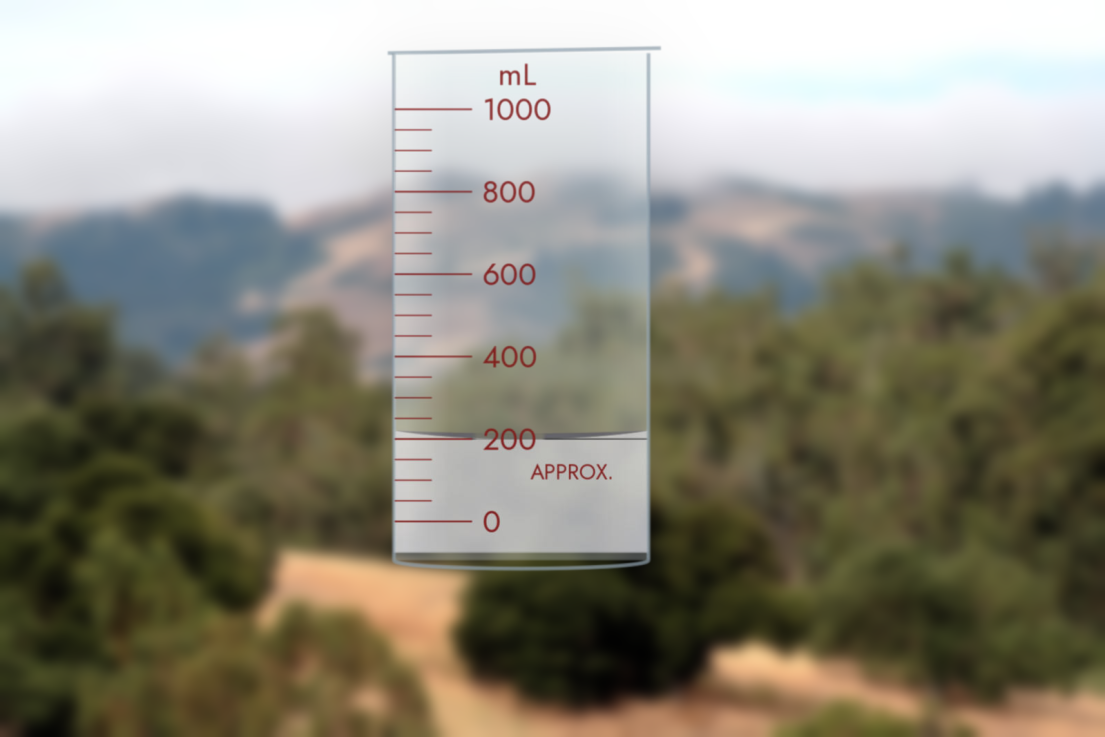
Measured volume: 200 mL
